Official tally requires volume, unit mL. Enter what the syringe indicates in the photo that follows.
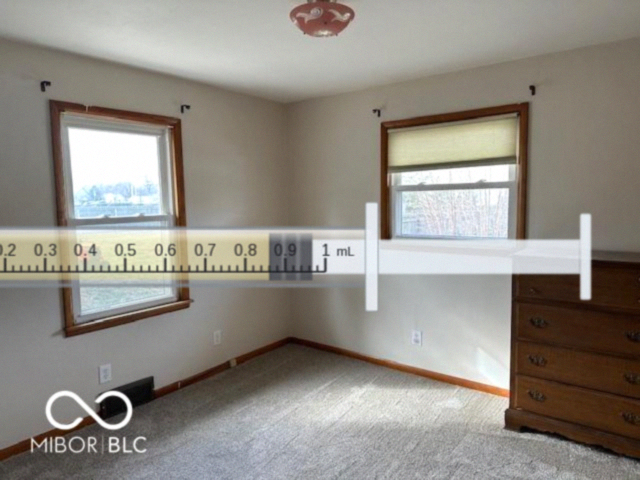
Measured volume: 0.86 mL
